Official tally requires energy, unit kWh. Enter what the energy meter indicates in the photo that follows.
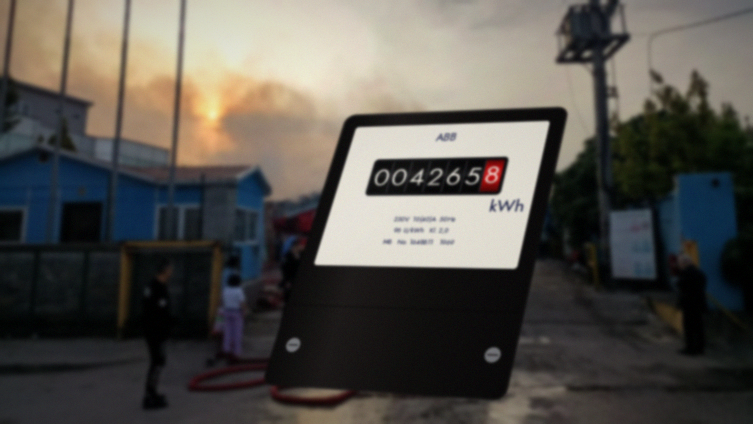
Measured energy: 4265.8 kWh
